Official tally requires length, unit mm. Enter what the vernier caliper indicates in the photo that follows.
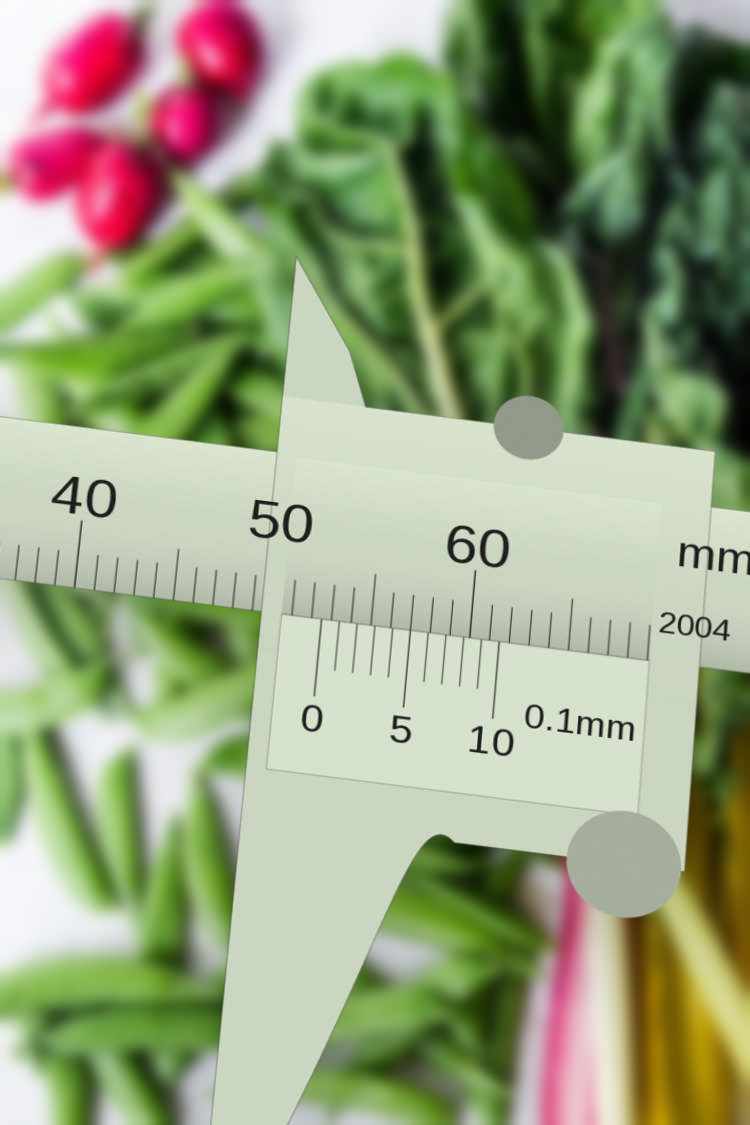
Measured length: 52.5 mm
